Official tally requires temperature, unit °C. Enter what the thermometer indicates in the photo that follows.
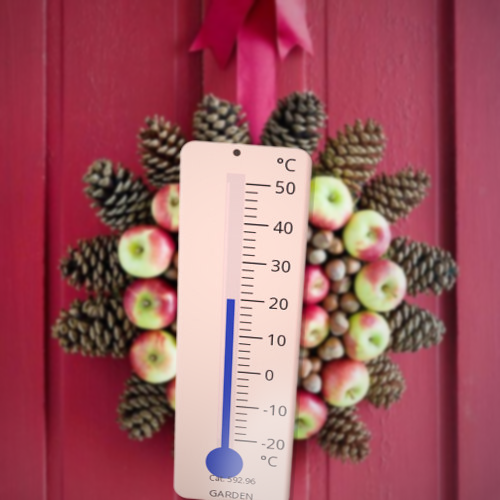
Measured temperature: 20 °C
